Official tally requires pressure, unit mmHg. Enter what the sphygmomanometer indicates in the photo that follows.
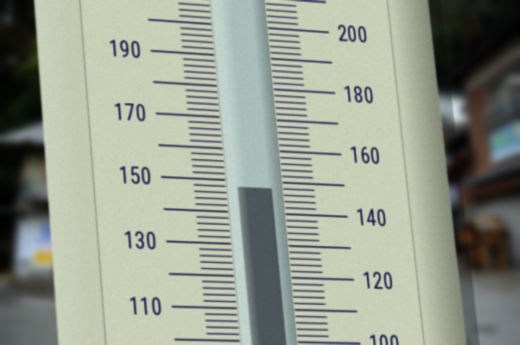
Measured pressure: 148 mmHg
